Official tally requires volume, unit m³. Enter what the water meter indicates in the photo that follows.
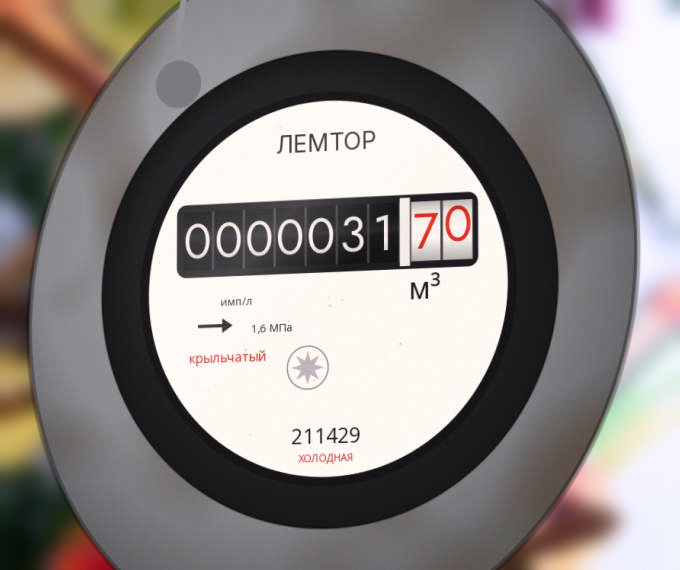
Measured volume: 31.70 m³
